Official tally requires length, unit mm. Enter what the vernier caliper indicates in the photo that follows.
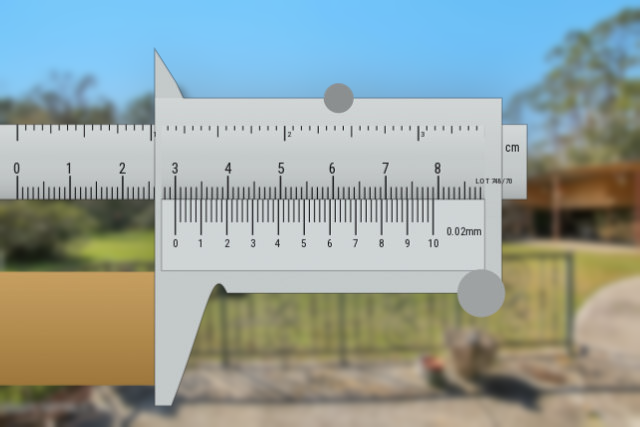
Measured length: 30.0 mm
